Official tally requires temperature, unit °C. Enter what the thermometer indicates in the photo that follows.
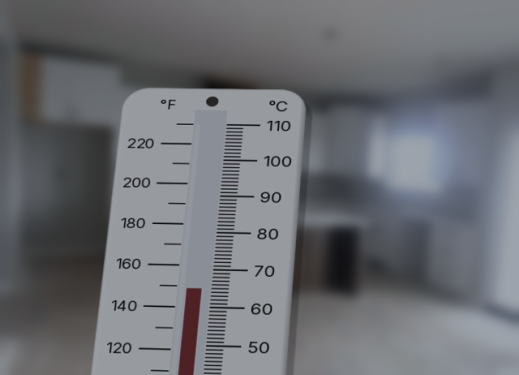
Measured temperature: 65 °C
